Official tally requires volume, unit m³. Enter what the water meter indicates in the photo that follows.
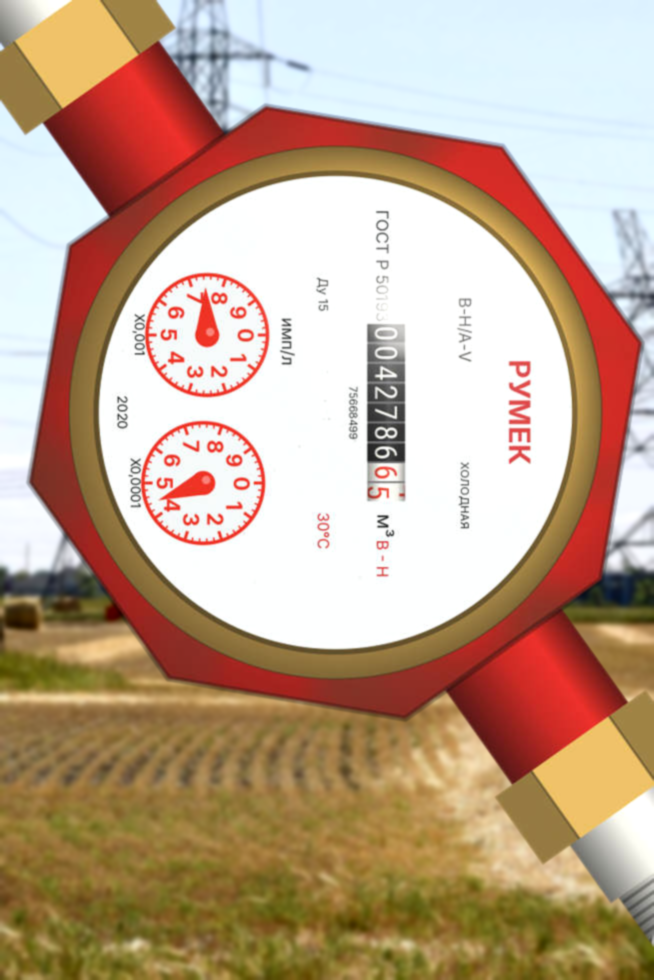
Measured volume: 42786.6474 m³
